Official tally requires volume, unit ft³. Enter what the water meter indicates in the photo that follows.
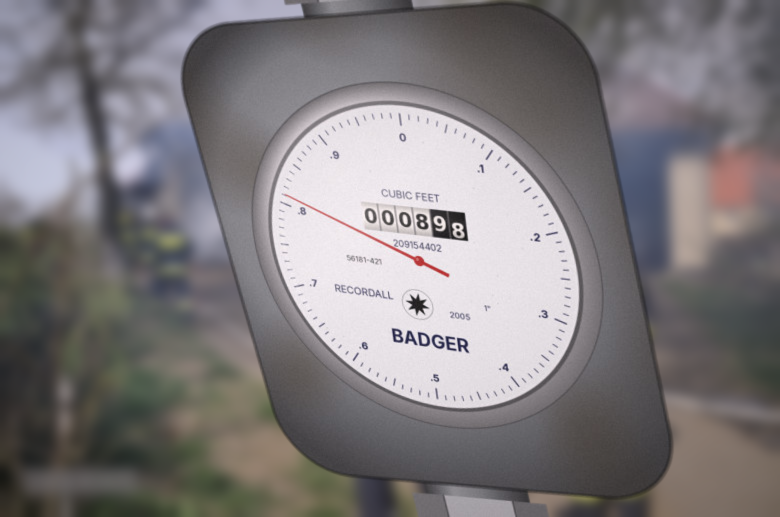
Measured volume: 897.81 ft³
